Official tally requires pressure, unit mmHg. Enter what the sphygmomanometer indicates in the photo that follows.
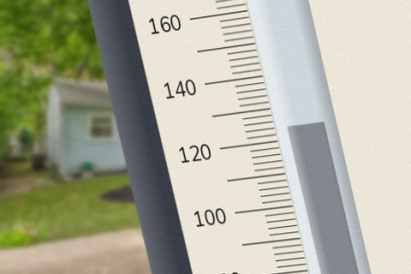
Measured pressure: 124 mmHg
